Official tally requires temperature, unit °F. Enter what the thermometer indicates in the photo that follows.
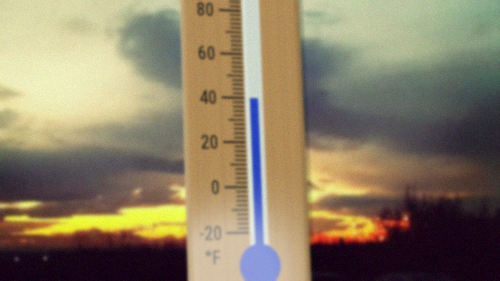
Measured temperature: 40 °F
